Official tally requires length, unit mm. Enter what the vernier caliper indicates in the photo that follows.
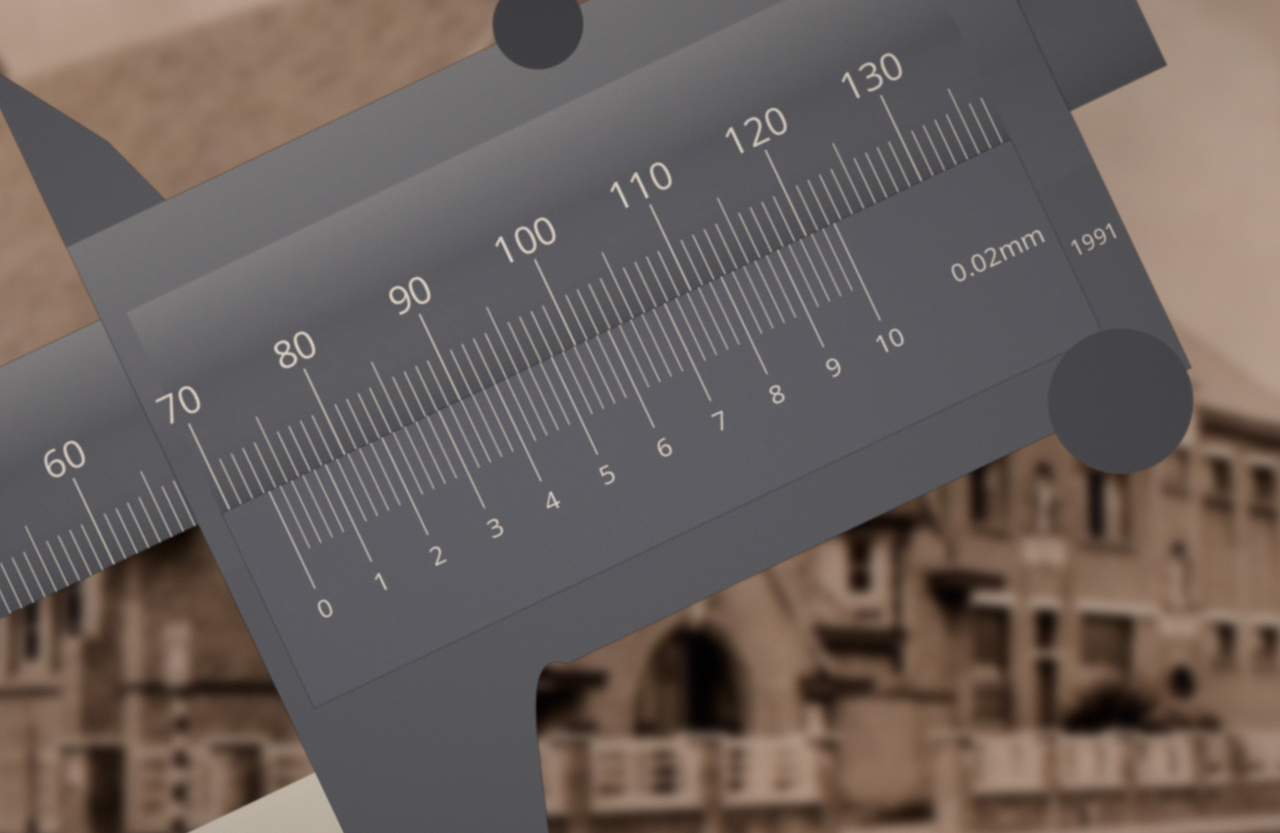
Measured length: 73.4 mm
